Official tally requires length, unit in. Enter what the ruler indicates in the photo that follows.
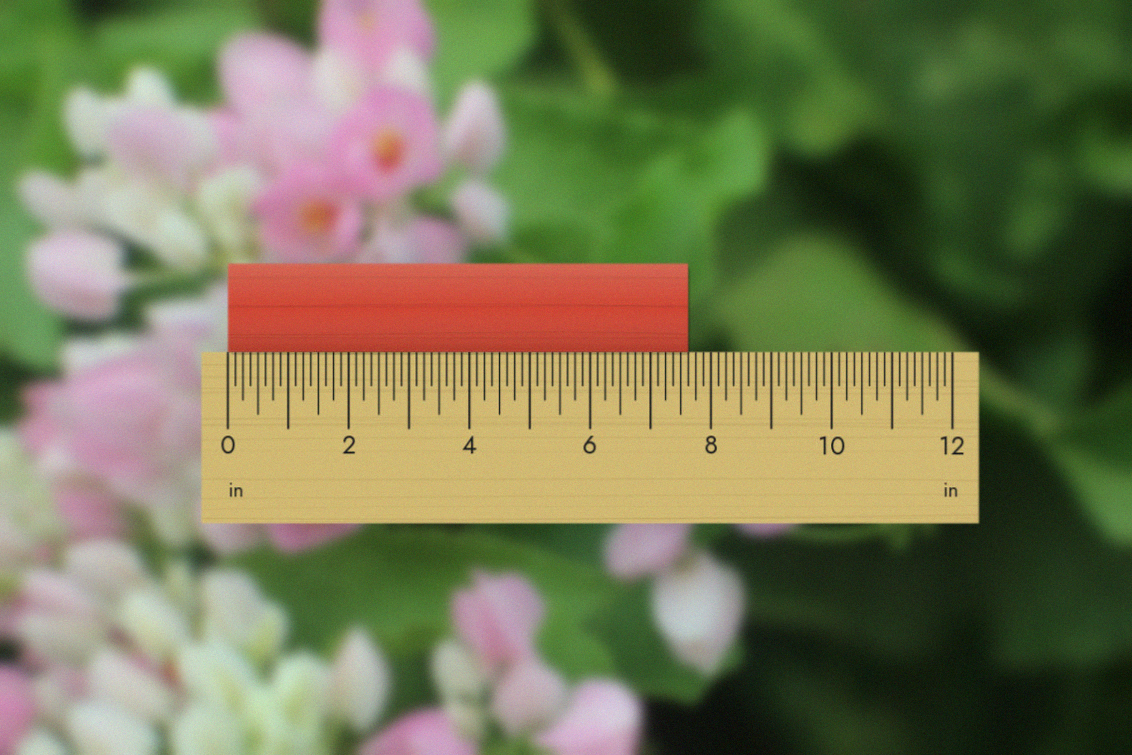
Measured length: 7.625 in
